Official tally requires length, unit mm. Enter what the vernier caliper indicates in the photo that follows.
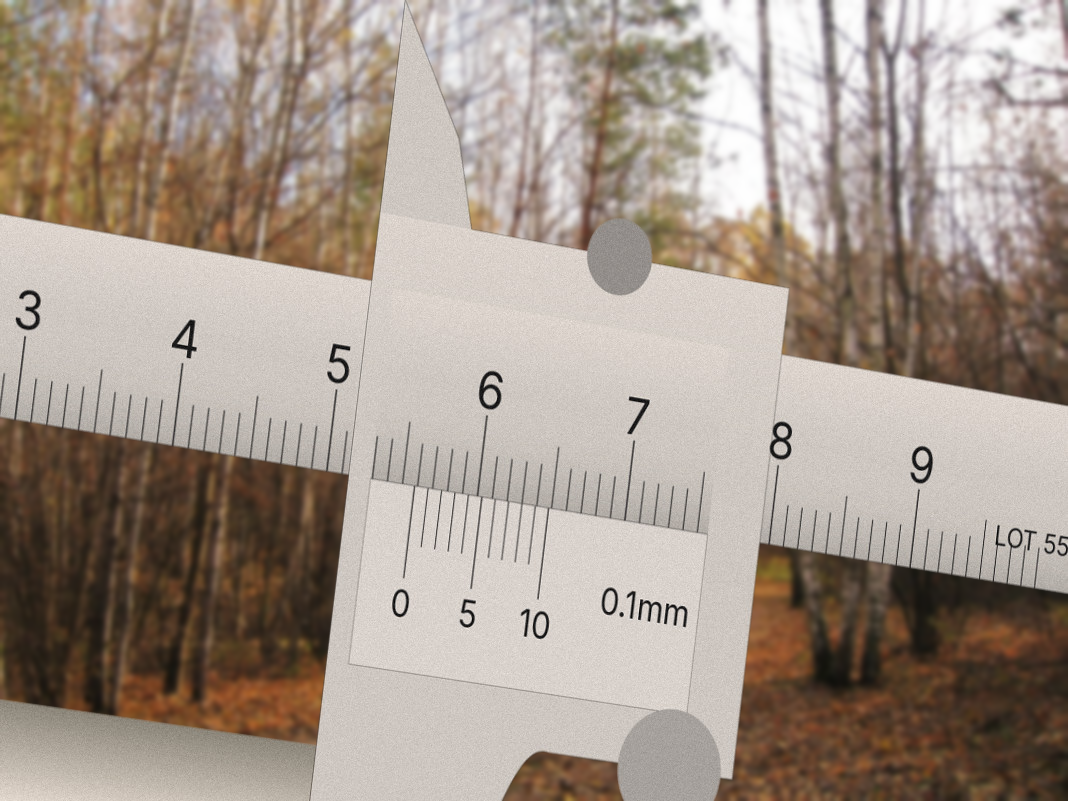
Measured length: 55.8 mm
